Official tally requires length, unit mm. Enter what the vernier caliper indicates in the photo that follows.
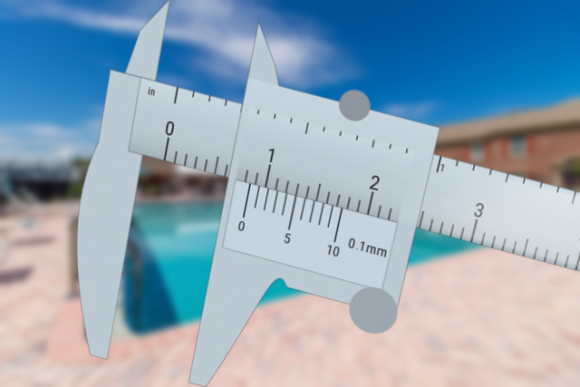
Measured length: 8.5 mm
